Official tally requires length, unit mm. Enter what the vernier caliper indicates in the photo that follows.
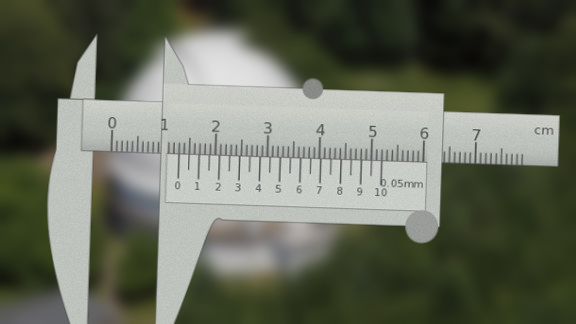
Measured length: 13.0 mm
